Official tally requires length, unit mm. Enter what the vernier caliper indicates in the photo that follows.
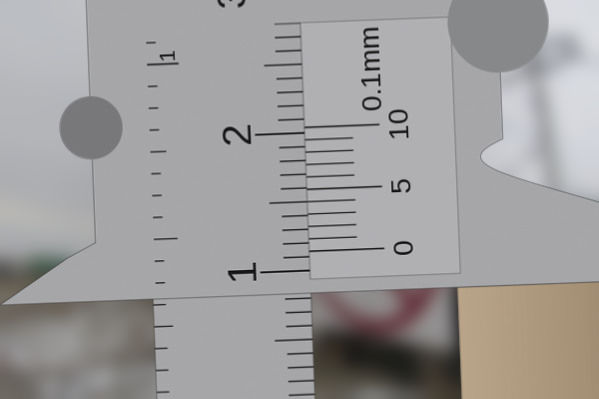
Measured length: 11.4 mm
